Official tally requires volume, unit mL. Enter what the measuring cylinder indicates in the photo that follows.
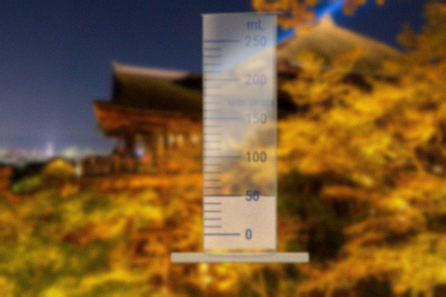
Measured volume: 50 mL
